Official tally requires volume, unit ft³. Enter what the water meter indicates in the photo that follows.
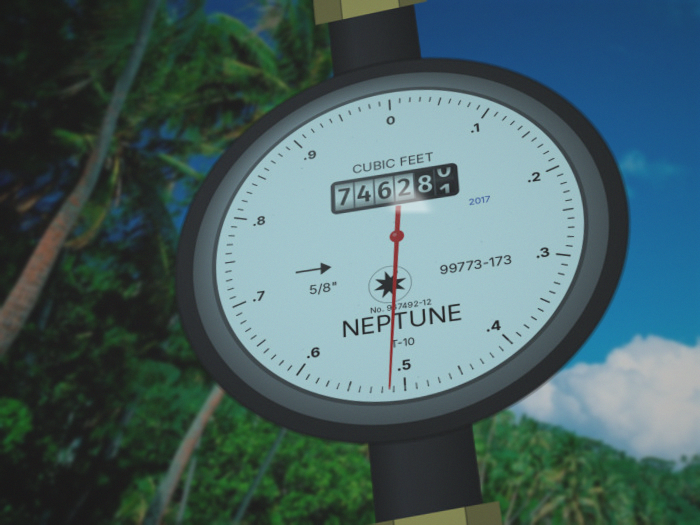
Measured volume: 746280.51 ft³
